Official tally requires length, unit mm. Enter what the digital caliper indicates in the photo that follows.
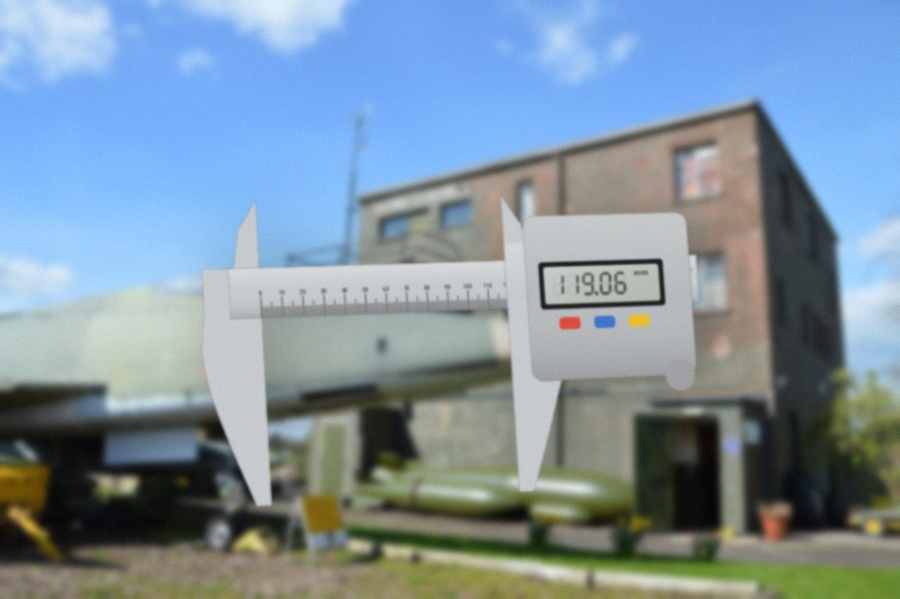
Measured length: 119.06 mm
